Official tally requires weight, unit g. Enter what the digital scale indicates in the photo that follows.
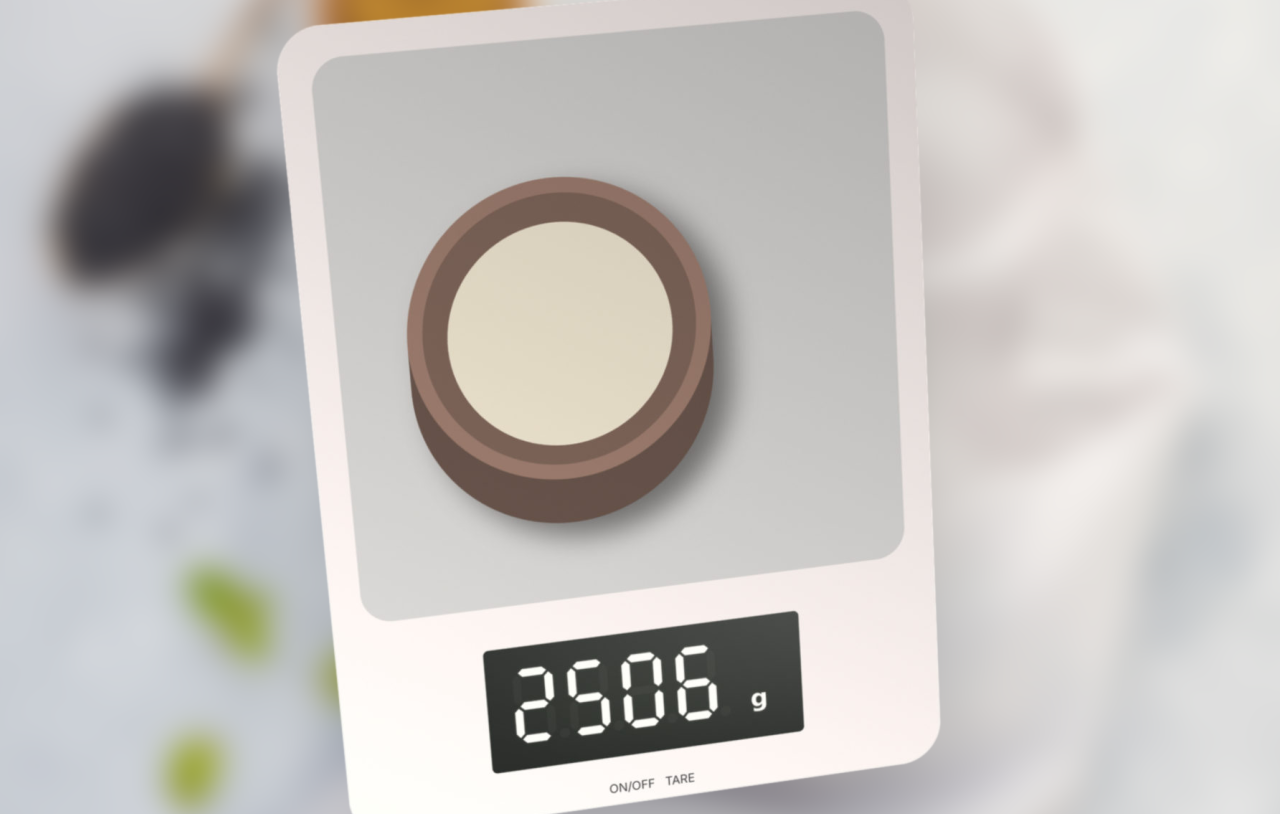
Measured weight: 2506 g
